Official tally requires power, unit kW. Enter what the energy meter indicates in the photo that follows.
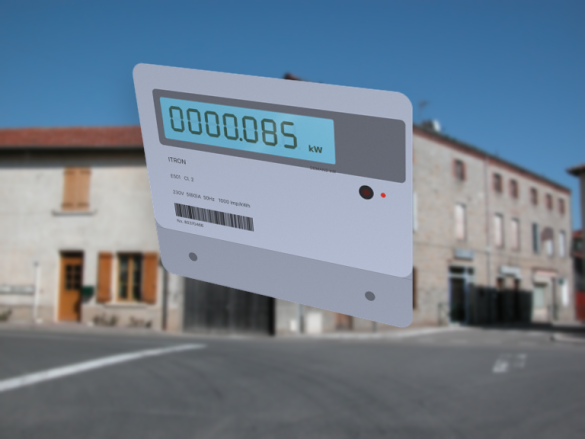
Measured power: 0.085 kW
